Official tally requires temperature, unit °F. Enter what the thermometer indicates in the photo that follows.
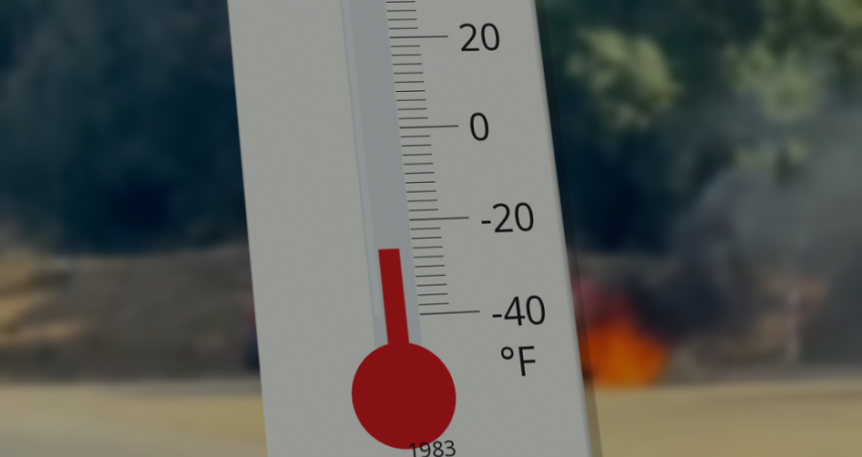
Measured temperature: -26 °F
